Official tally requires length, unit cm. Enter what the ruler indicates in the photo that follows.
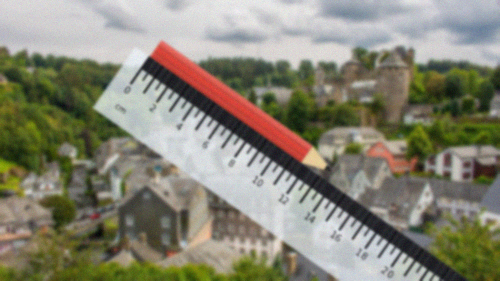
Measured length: 13.5 cm
